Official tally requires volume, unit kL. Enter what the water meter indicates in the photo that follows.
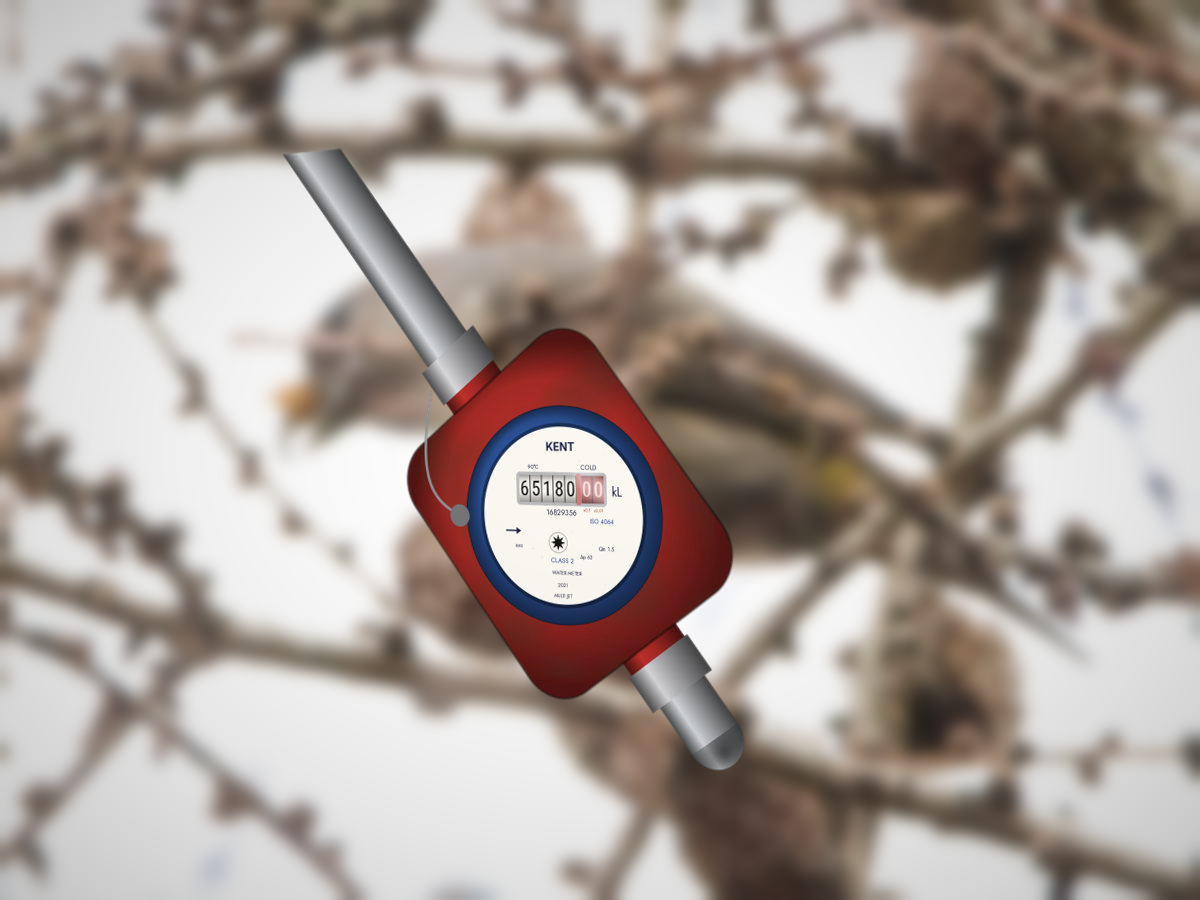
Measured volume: 65180.00 kL
